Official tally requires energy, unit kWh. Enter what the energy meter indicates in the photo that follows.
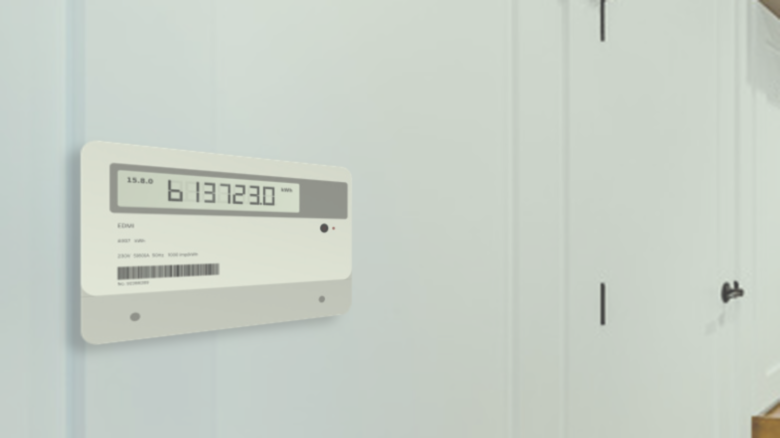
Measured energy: 613723.0 kWh
